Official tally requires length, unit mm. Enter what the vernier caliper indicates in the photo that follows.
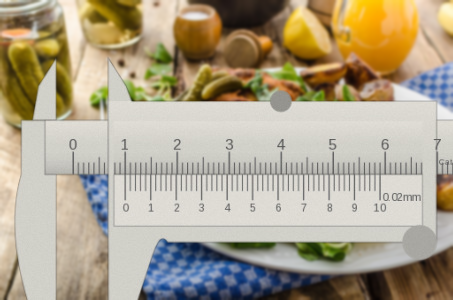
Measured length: 10.0 mm
